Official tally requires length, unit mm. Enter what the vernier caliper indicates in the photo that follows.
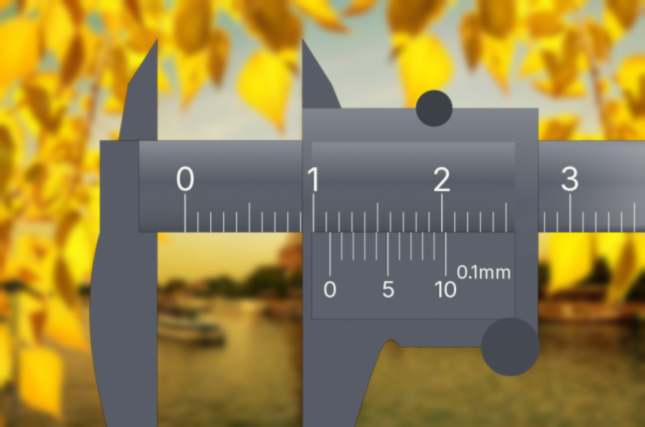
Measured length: 11.3 mm
